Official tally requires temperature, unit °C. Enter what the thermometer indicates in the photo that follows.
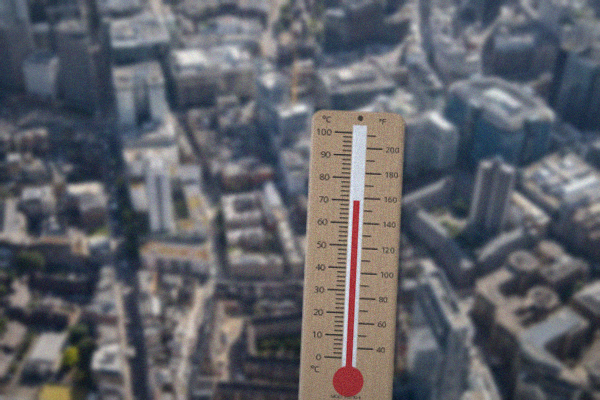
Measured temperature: 70 °C
